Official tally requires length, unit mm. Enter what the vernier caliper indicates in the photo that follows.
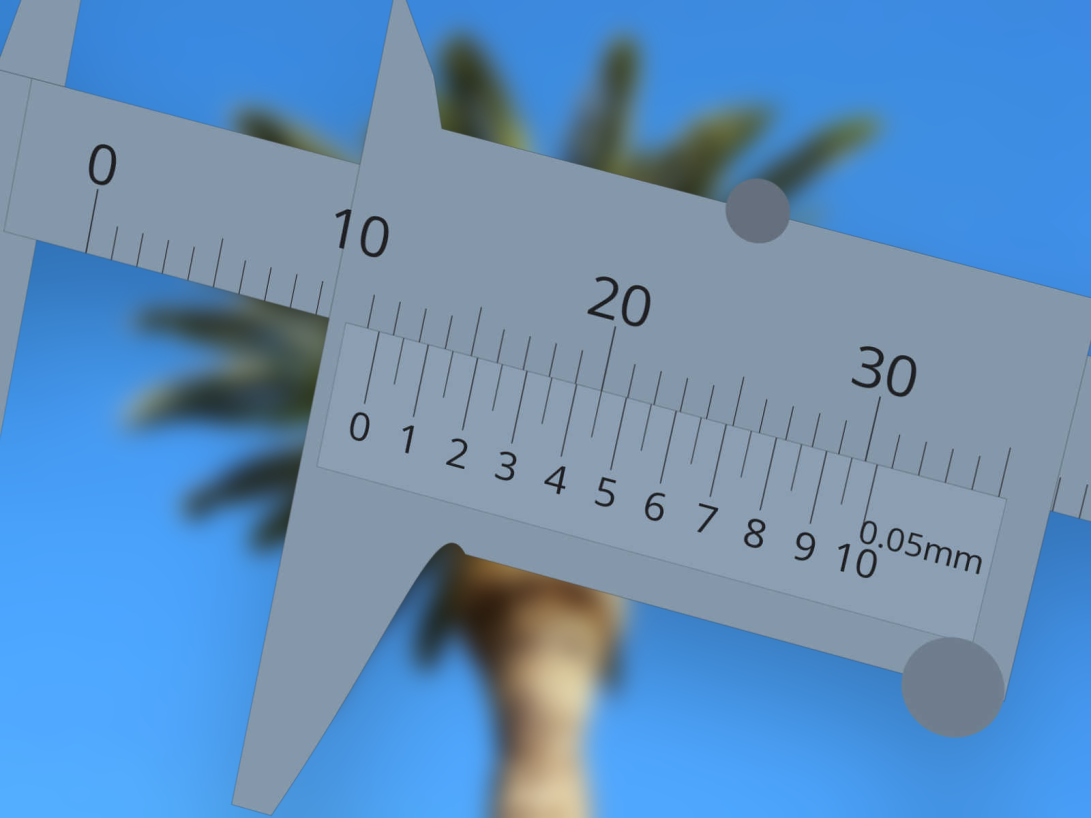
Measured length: 11.45 mm
